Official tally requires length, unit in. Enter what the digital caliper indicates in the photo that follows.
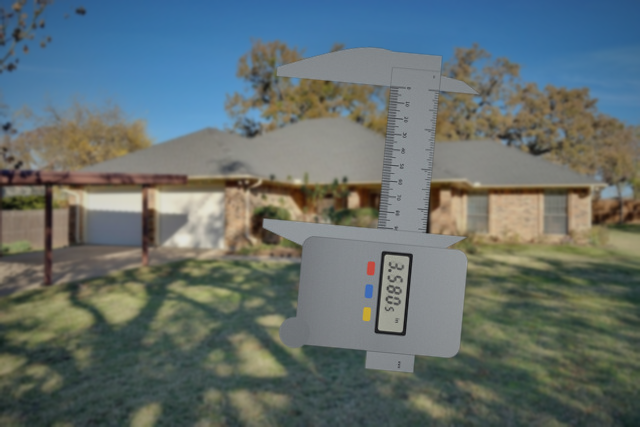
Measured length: 3.5805 in
